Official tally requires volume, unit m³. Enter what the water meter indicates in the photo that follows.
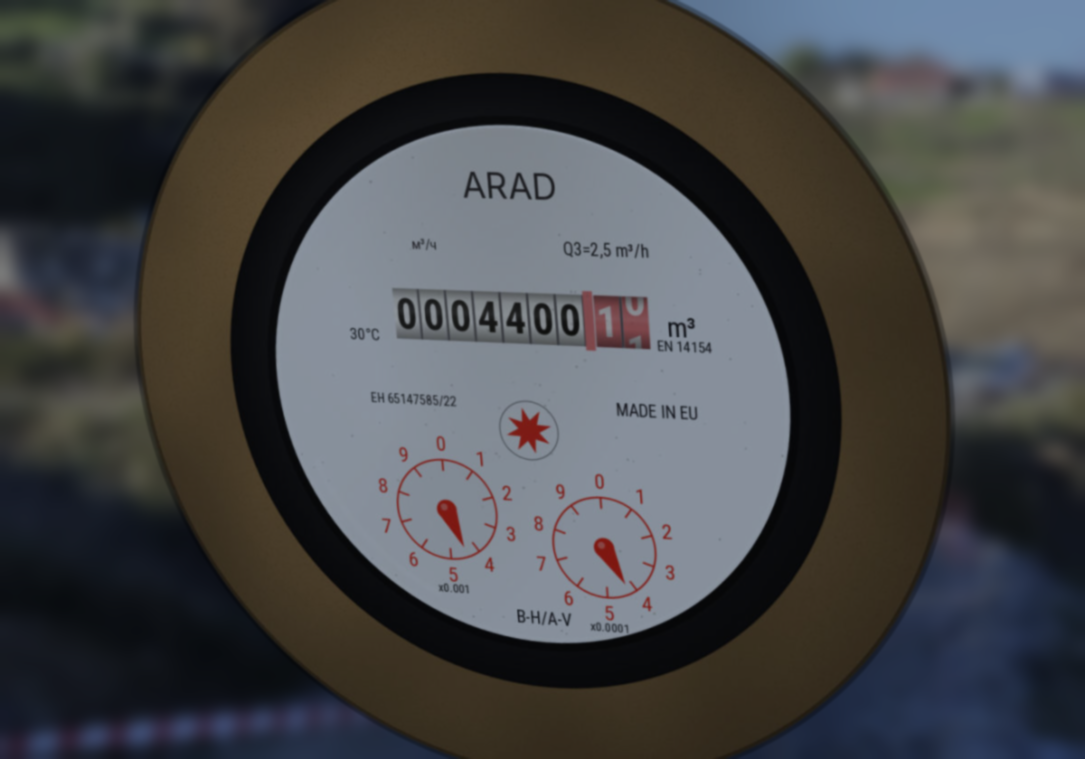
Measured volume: 4400.1044 m³
